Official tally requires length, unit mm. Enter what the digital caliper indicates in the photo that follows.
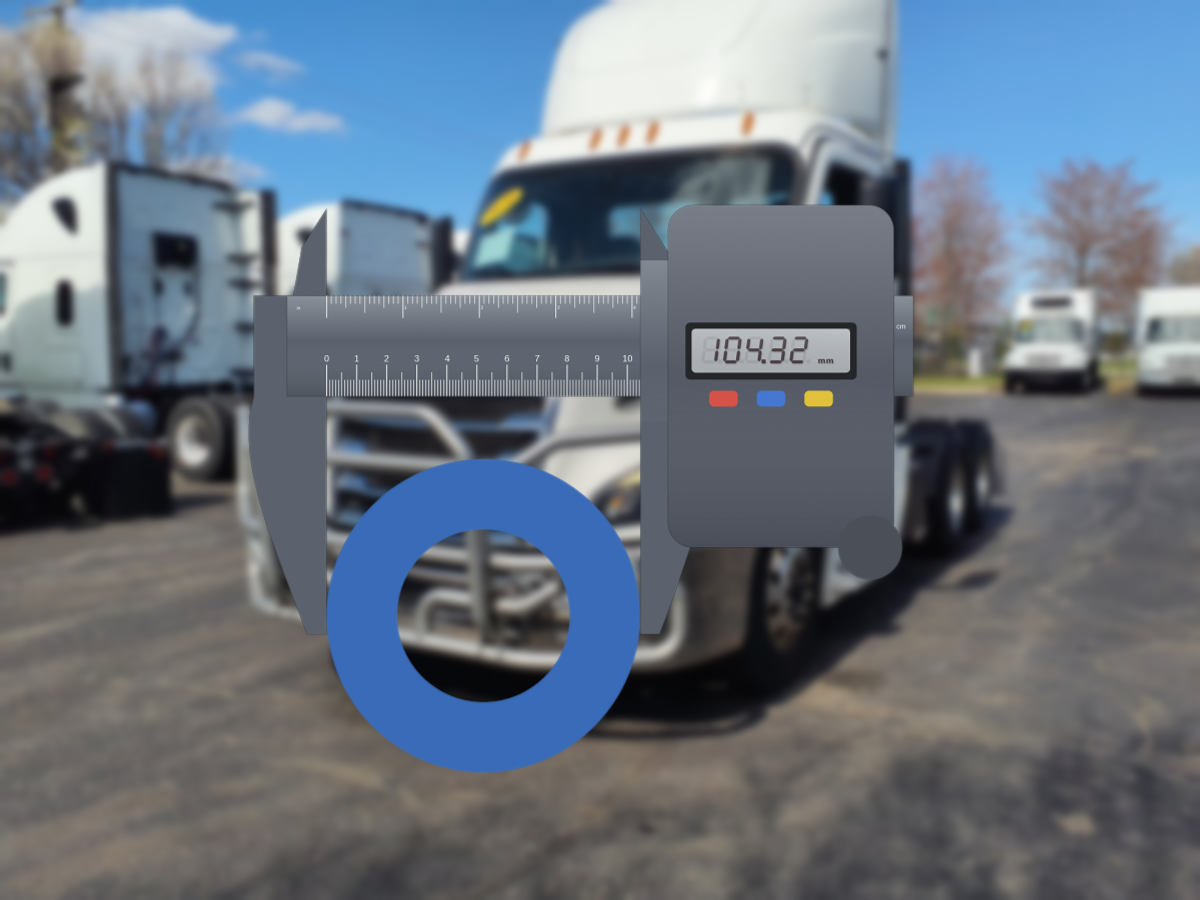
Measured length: 104.32 mm
